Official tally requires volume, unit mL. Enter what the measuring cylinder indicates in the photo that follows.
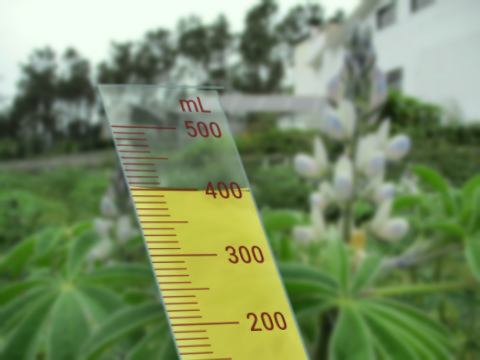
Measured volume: 400 mL
